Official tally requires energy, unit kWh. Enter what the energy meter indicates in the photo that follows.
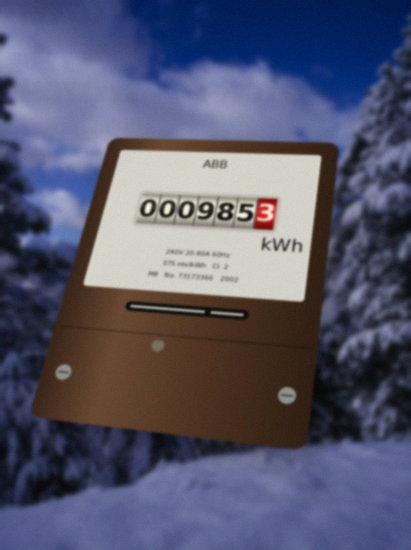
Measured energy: 985.3 kWh
